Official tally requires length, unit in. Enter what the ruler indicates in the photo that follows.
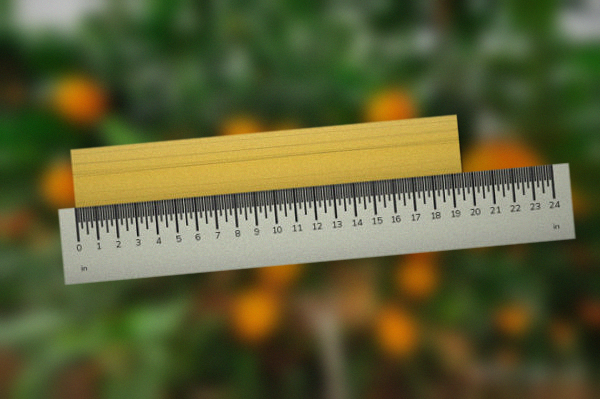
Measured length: 19.5 in
